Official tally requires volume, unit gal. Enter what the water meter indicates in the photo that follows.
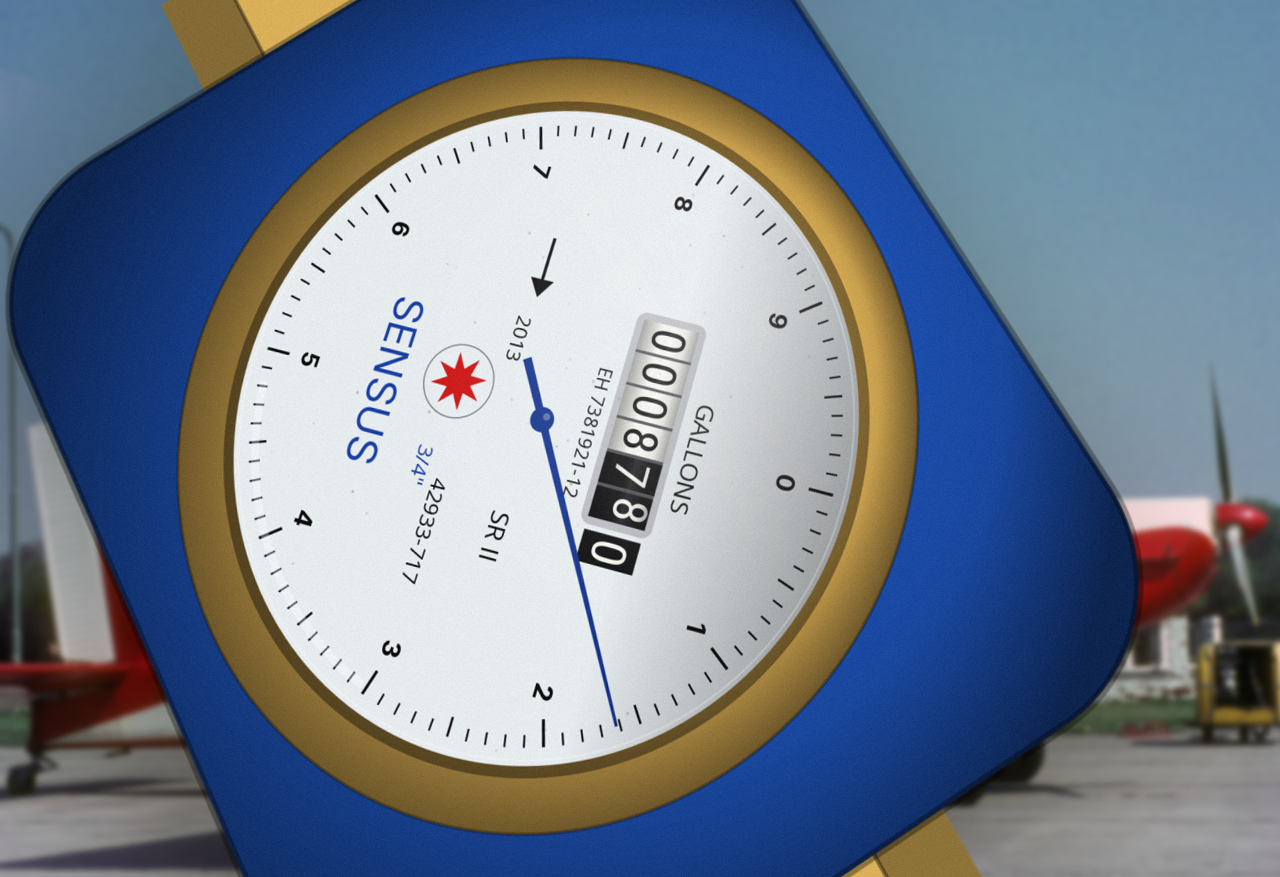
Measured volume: 8781.6 gal
